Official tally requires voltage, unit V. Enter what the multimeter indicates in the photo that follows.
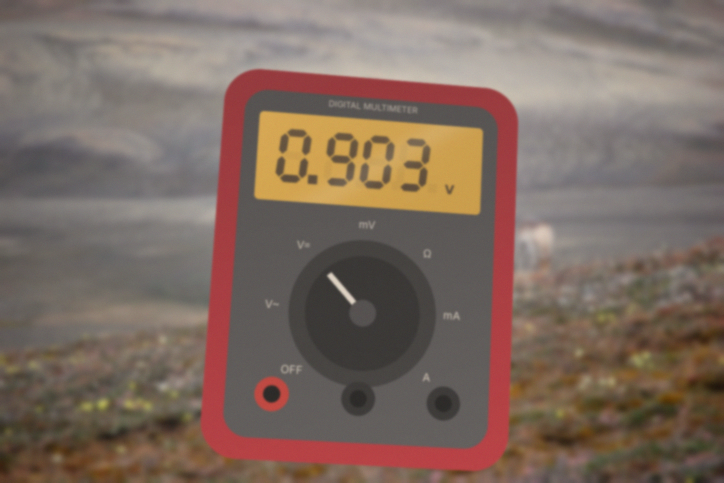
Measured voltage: 0.903 V
